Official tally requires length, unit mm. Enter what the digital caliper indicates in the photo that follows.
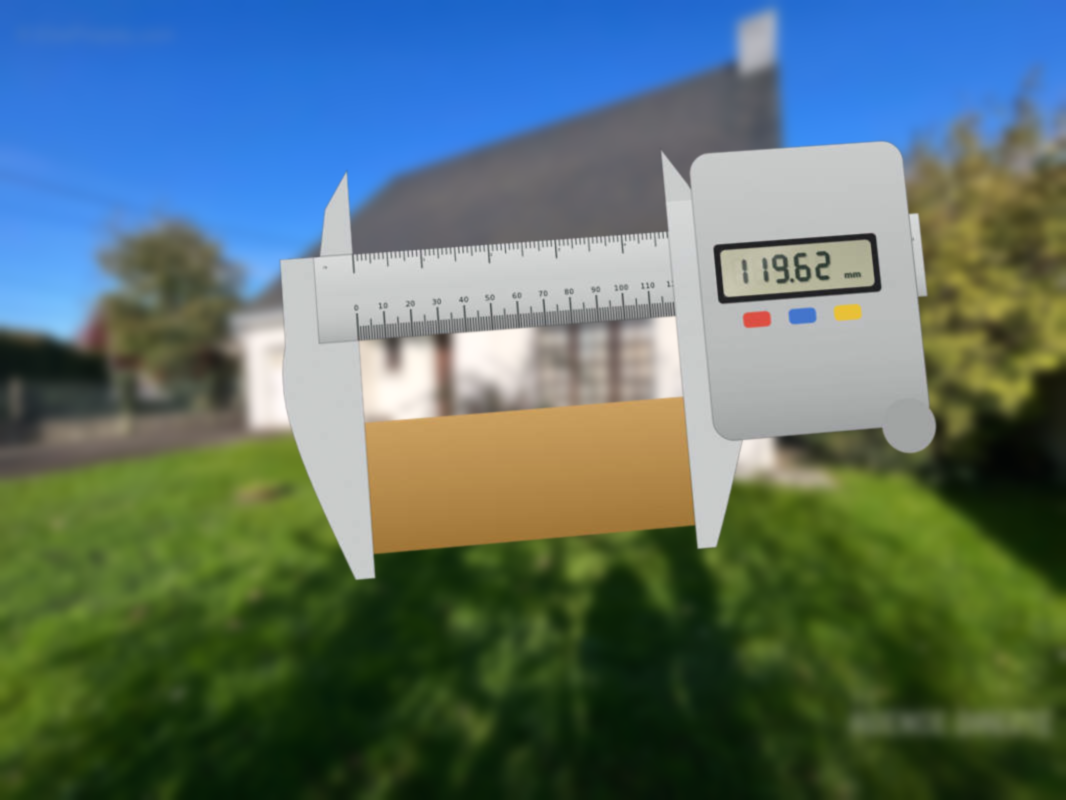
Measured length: 119.62 mm
